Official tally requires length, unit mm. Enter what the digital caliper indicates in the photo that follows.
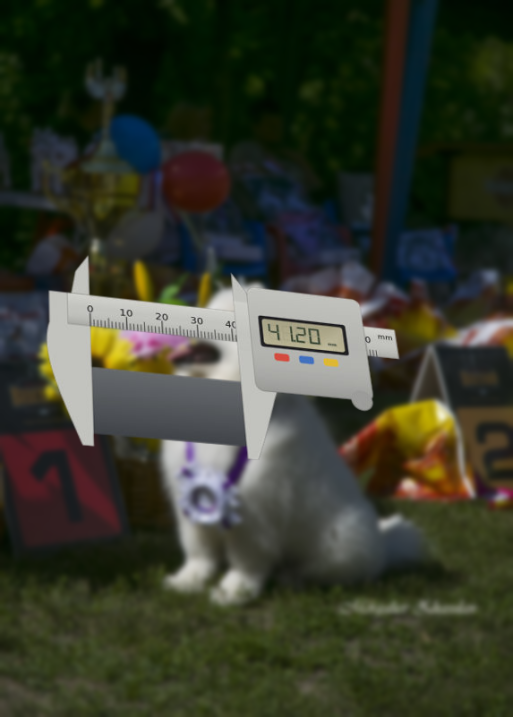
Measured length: 41.20 mm
